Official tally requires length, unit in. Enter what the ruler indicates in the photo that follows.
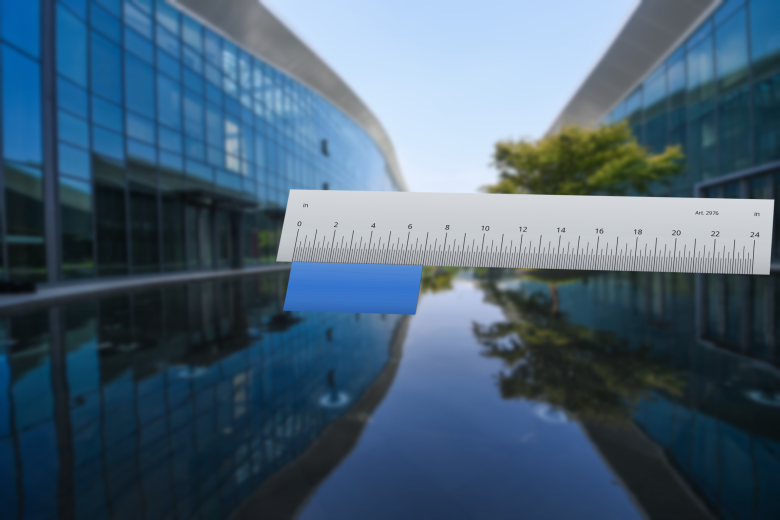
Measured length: 7 in
